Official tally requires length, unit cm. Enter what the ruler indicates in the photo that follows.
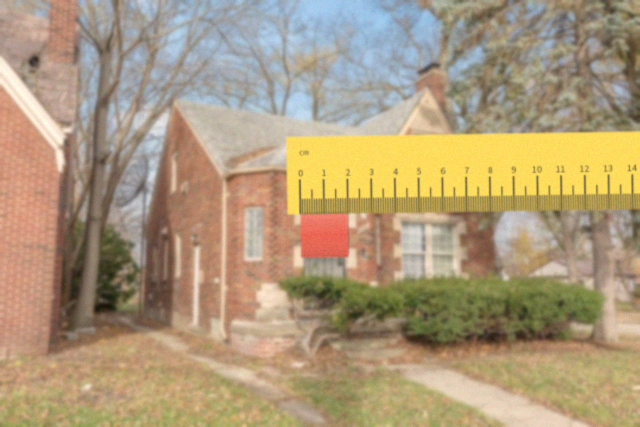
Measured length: 2 cm
